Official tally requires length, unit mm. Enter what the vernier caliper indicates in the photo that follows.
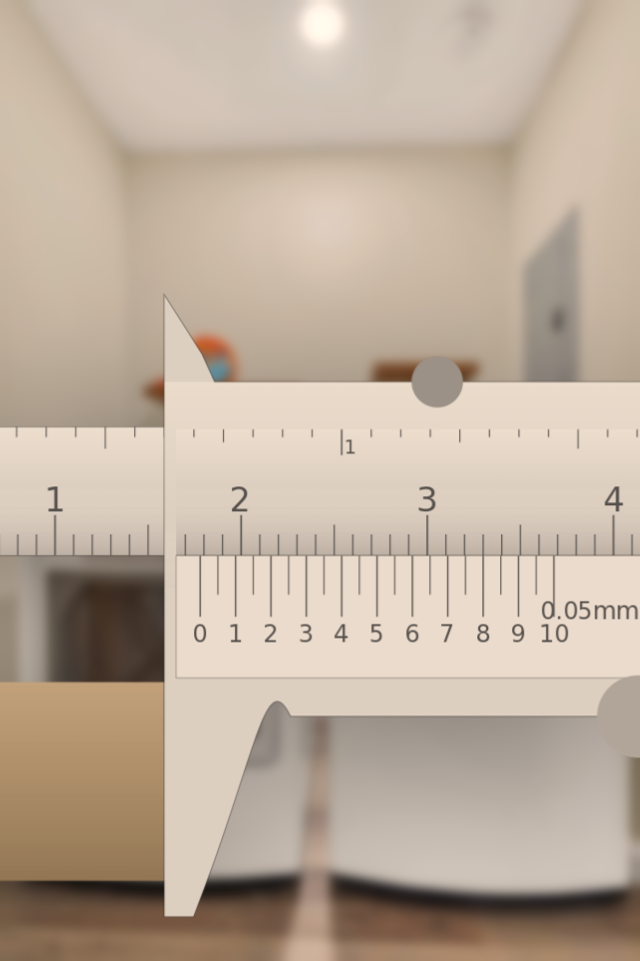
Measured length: 17.8 mm
